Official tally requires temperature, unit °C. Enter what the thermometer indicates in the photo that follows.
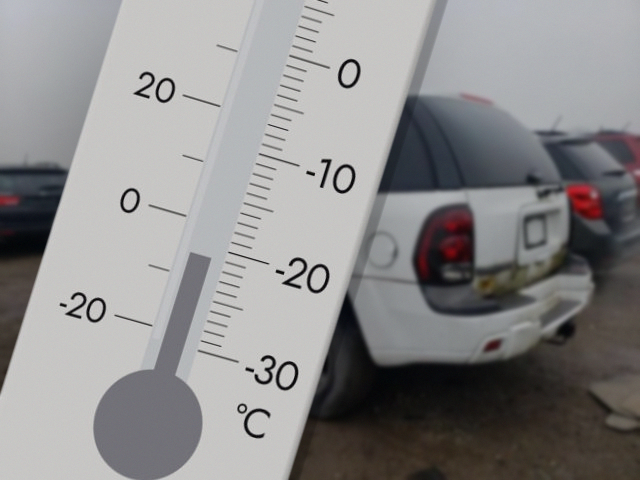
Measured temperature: -21 °C
